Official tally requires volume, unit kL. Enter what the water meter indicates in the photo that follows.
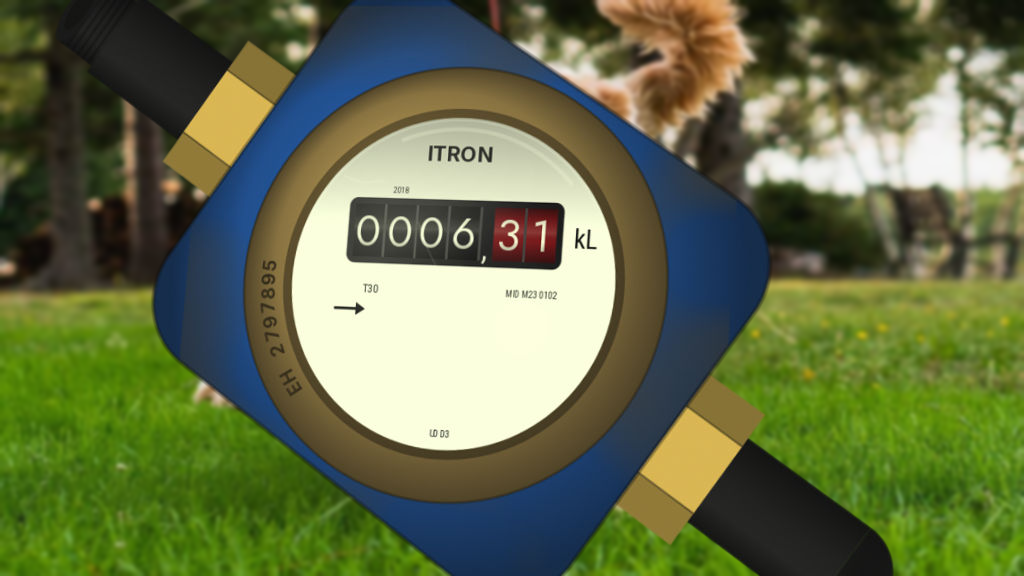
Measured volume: 6.31 kL
